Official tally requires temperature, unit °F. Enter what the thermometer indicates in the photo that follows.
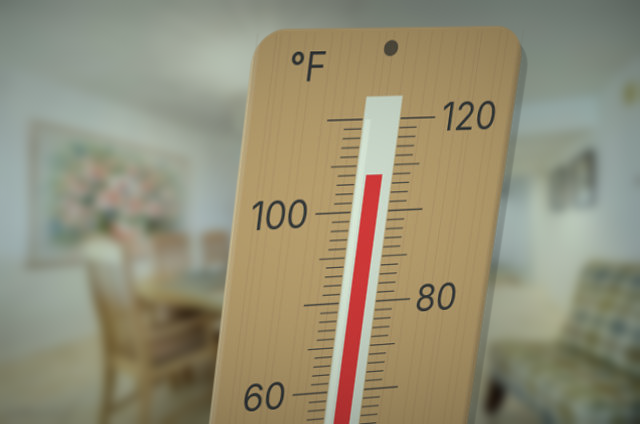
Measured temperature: 108 °F
